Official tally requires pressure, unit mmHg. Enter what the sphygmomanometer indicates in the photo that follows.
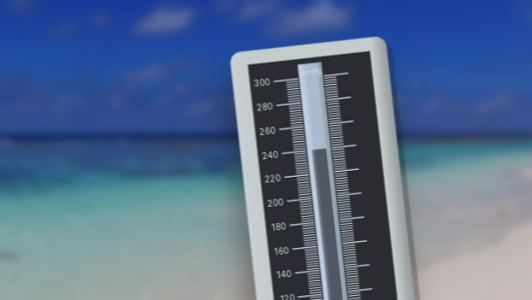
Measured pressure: 240 mmHg
